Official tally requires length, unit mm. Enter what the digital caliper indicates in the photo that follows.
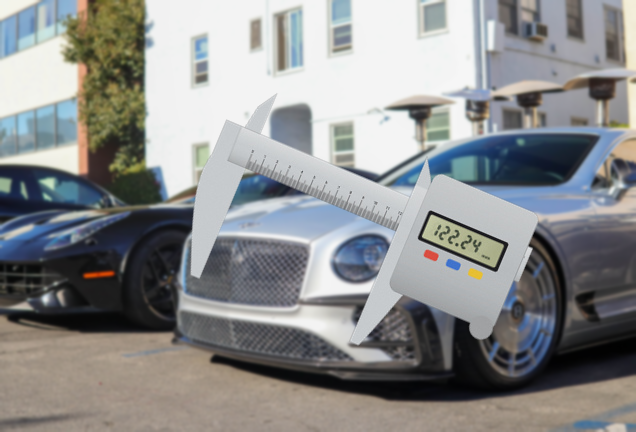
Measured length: 122.24 mm
